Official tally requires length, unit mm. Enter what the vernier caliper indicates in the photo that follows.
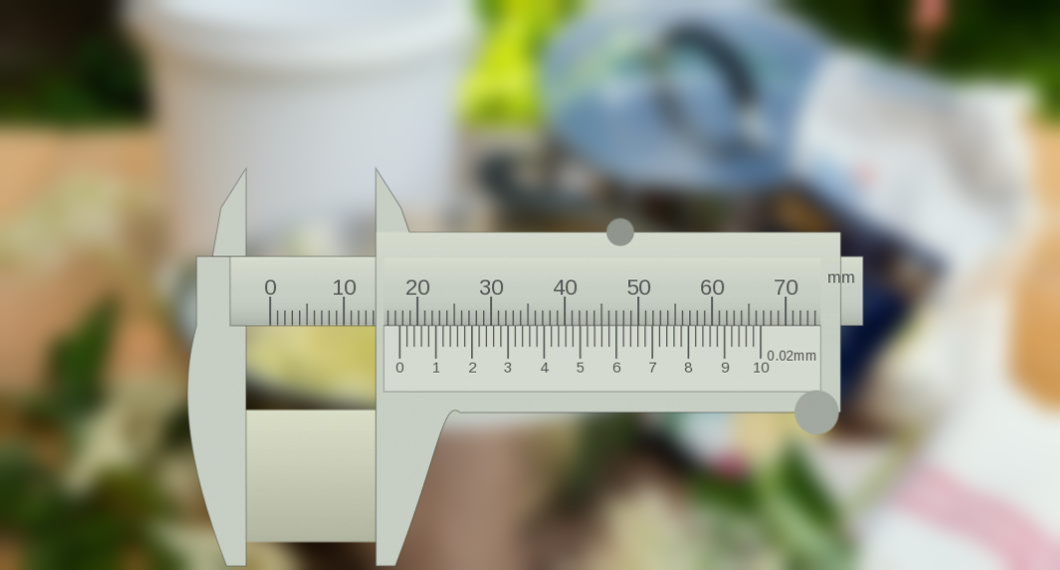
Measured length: 17.6 mm
